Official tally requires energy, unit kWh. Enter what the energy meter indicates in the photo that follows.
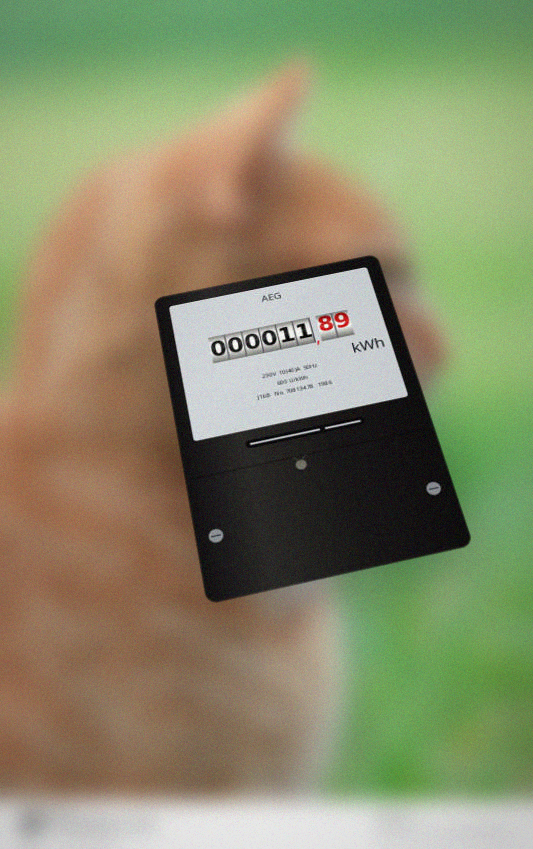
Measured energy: 11.89 kWh
